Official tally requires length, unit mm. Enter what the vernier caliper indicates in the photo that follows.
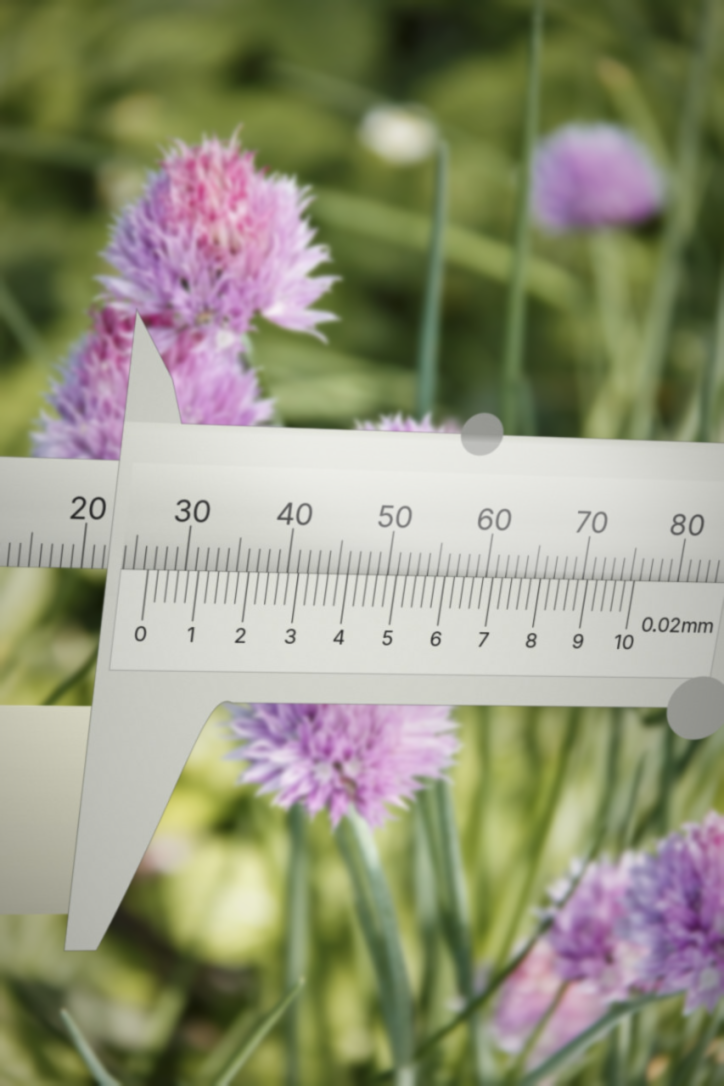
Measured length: 26.4 mm
